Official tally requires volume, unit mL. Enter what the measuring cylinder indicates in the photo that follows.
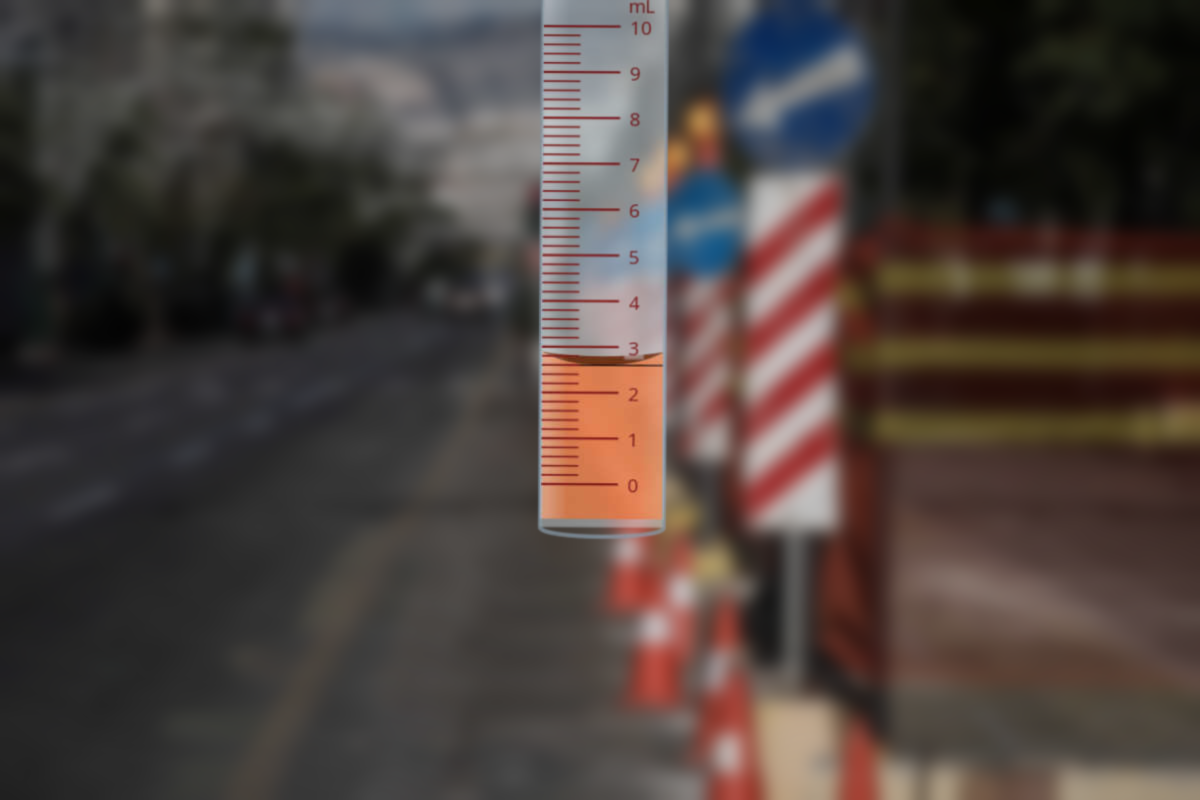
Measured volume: 2.6 mL
